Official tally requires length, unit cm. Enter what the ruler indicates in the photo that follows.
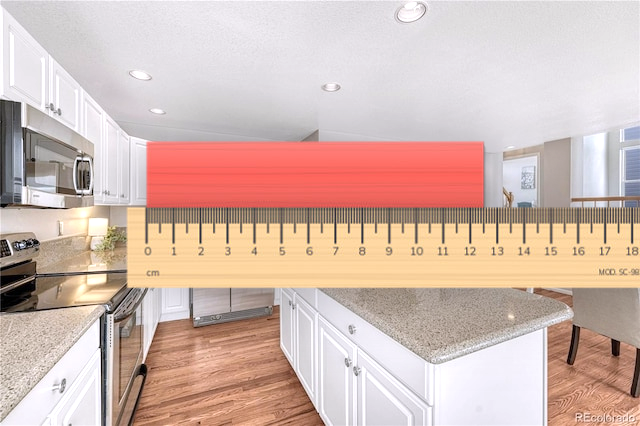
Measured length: 12.5 cm
